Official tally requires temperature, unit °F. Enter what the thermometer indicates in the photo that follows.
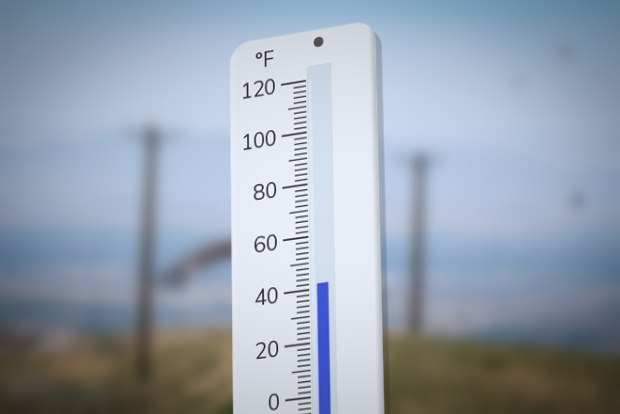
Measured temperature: 42 °F
